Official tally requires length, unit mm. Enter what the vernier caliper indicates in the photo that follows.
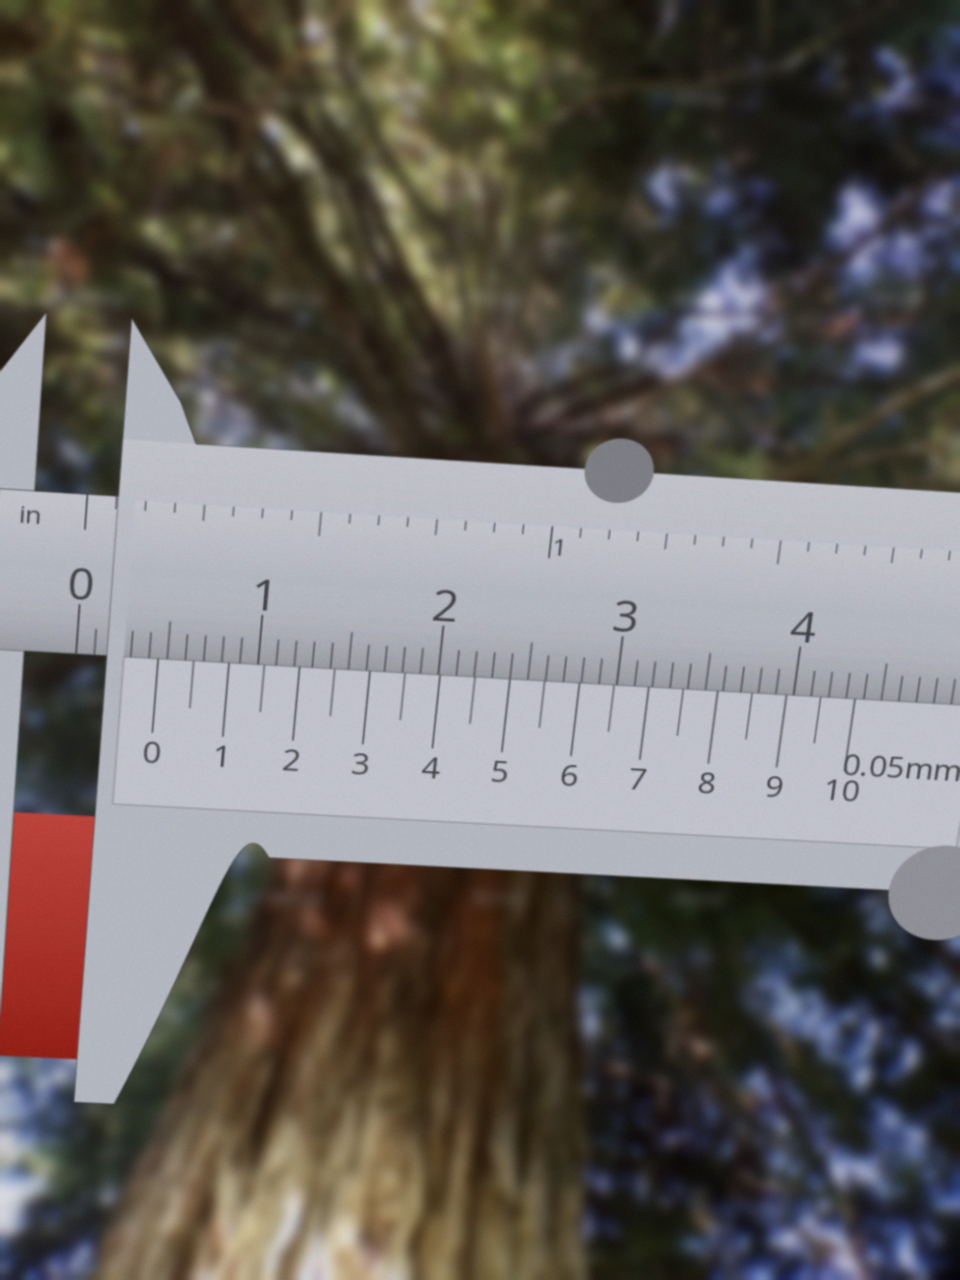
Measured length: 4.5 mm
